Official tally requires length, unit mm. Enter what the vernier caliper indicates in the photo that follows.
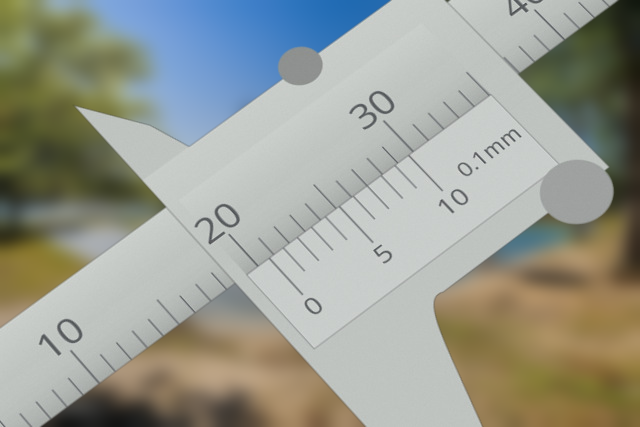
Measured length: 20.7 mm
